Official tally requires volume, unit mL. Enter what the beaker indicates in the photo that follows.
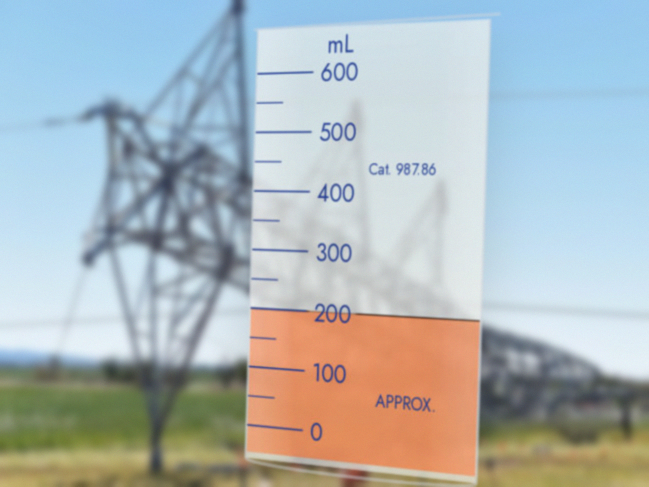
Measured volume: 200 mL
